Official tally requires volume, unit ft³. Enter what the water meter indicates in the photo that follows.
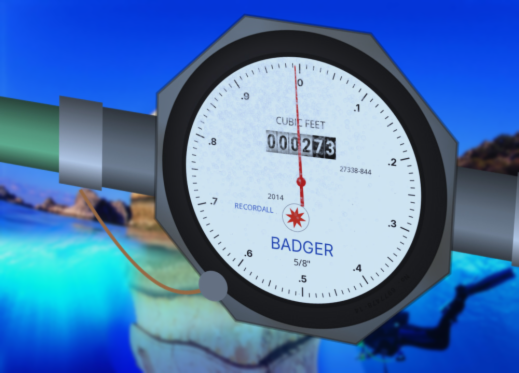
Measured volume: 272.99 ft³
